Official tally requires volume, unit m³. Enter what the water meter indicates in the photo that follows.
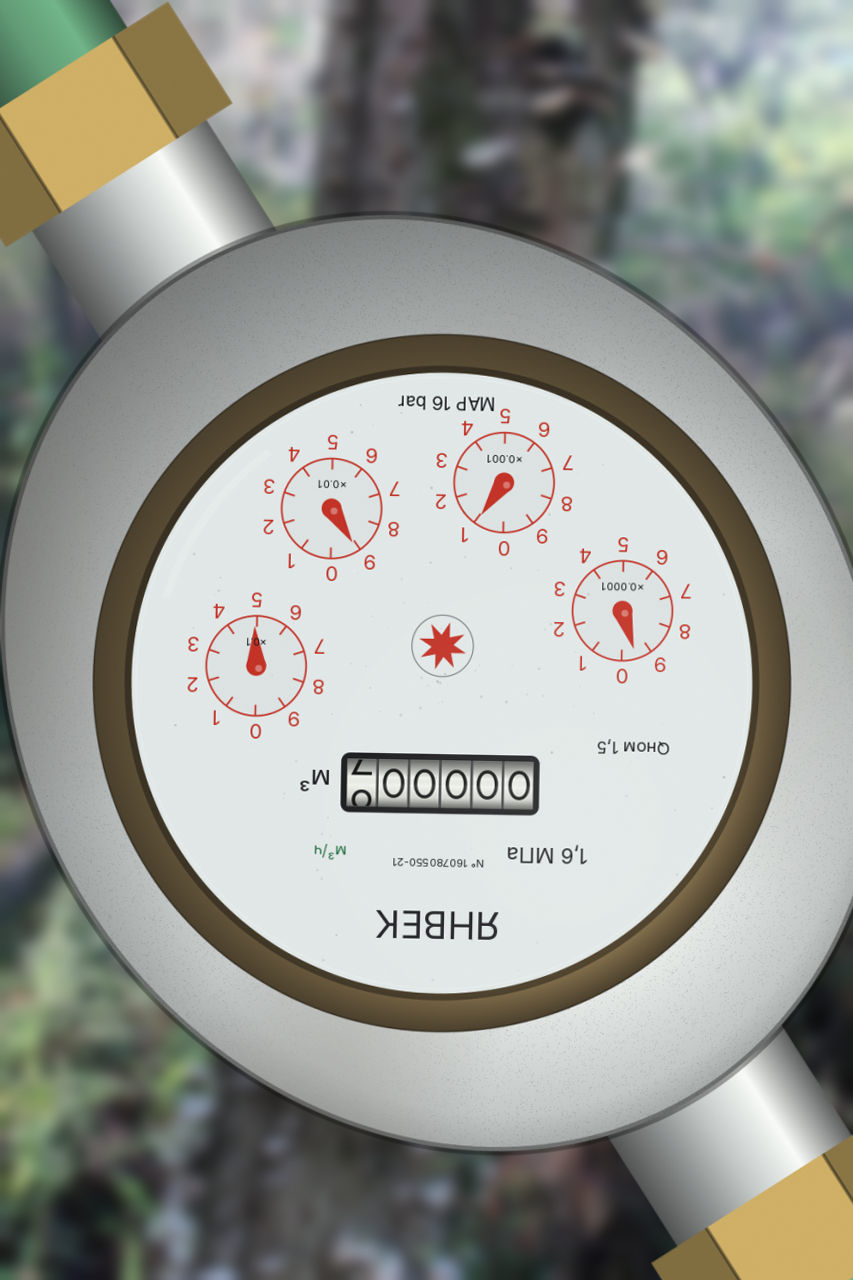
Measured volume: 6.4909 m³
